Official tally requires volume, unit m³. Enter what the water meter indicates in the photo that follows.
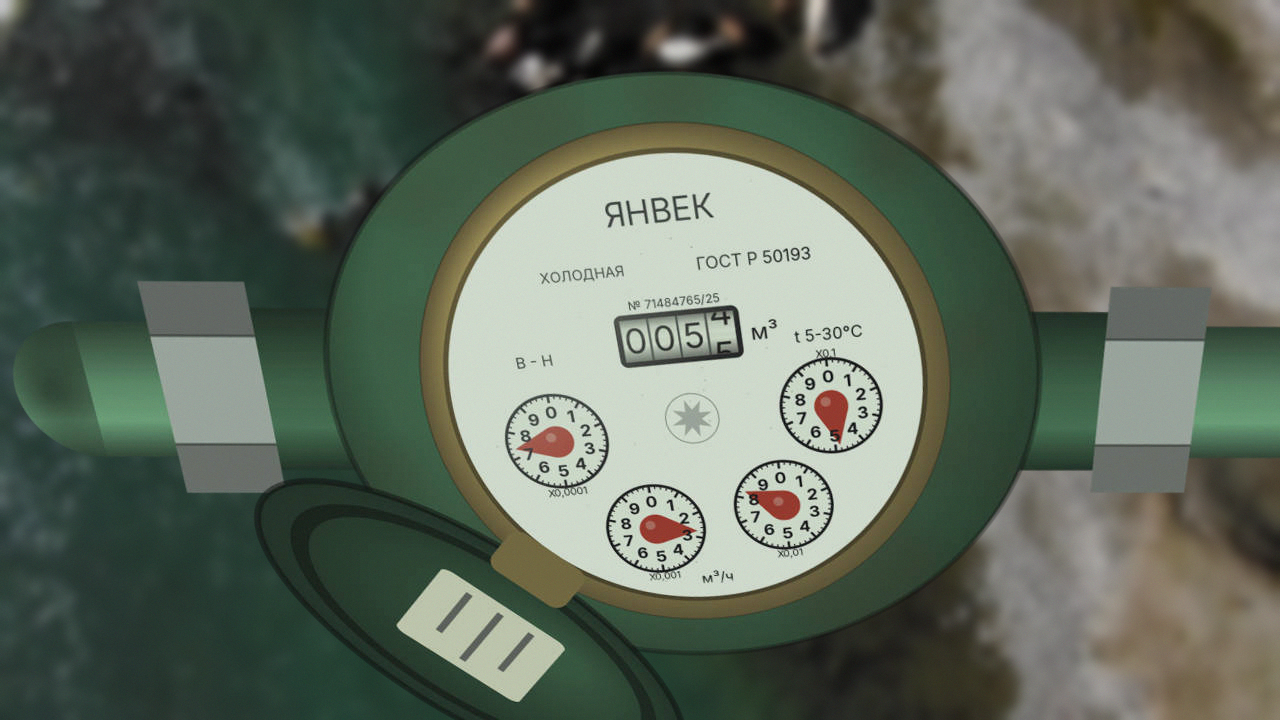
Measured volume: 54.4827 m³
